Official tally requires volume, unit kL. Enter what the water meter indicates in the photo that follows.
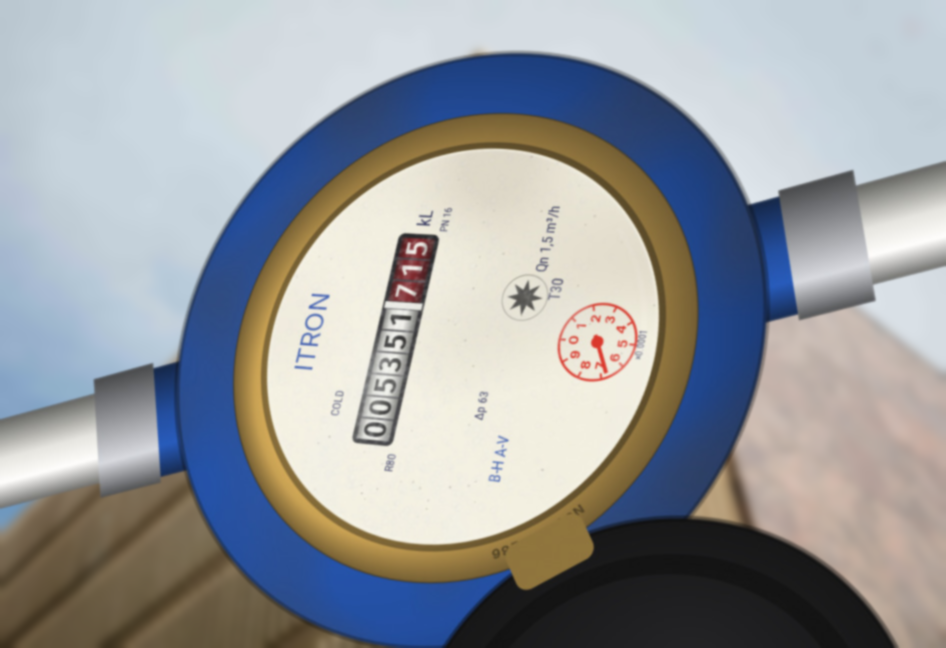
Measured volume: 5351.7156 kL
